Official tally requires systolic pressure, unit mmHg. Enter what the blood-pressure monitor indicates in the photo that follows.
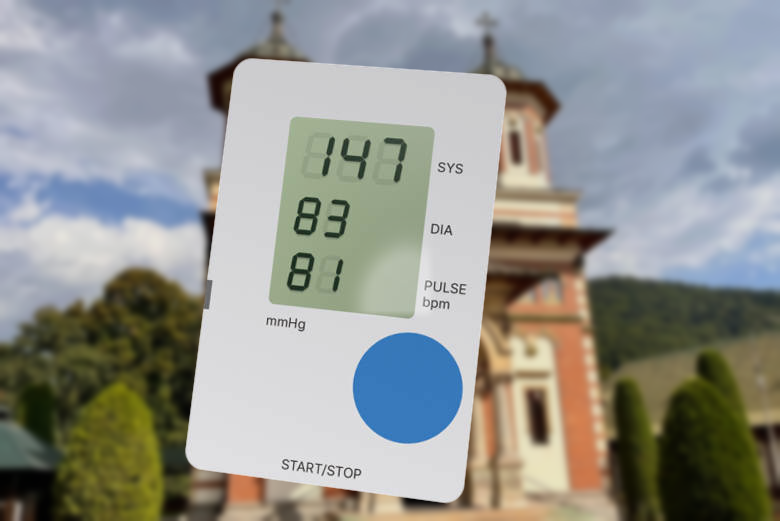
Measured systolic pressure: 147 mmHg
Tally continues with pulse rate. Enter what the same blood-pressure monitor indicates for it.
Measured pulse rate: 81 bpm
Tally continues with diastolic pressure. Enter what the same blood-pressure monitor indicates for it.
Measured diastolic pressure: 83 mmHg
